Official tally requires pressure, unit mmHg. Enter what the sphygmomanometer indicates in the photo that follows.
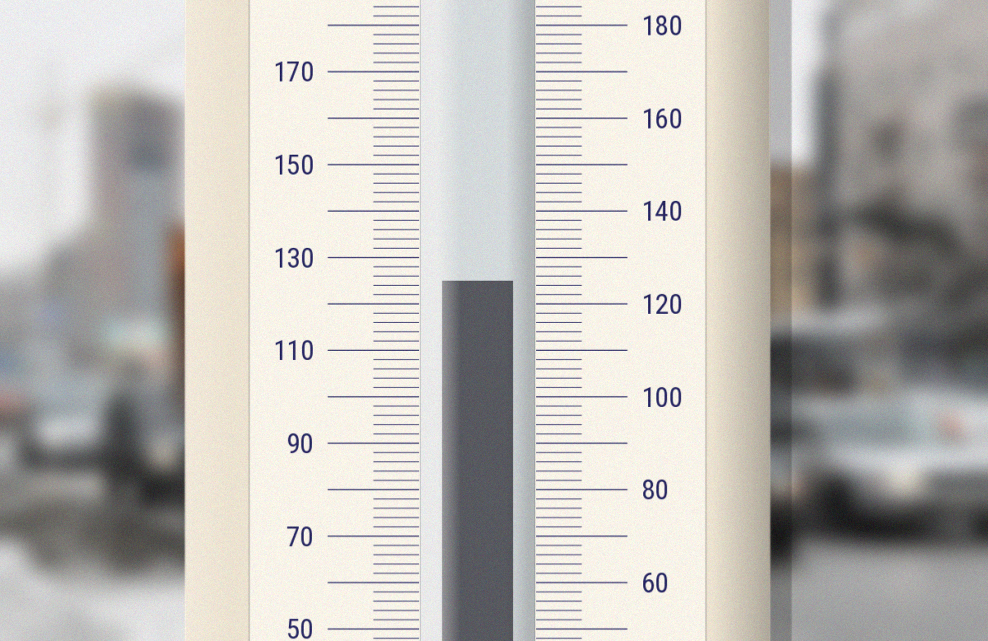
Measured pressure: 125 mmHg
